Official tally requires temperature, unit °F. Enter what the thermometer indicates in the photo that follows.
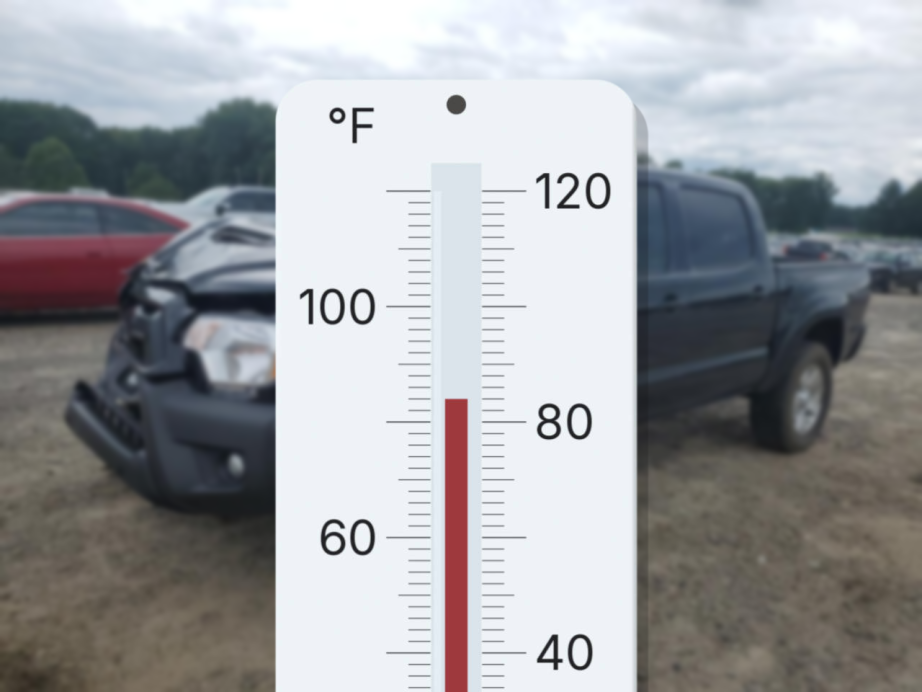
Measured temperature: 84 °F
